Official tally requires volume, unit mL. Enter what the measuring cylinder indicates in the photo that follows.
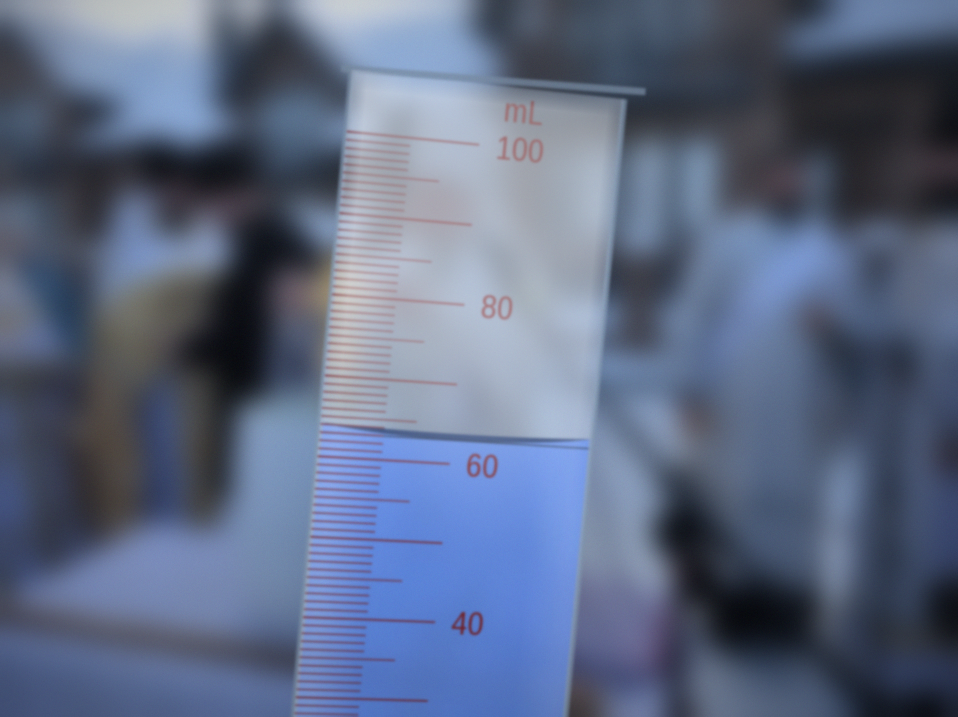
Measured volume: 63 mL
